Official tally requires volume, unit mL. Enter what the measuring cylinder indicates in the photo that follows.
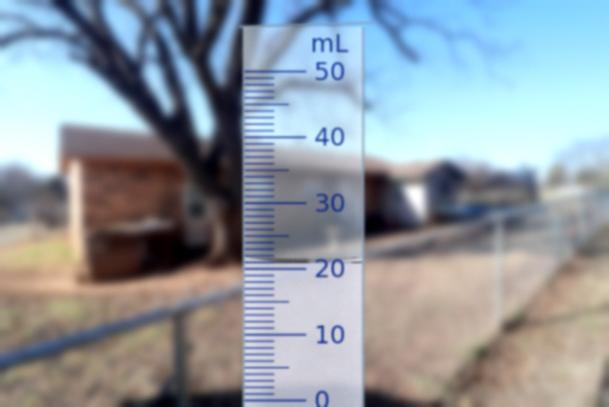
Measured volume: 21 mL
